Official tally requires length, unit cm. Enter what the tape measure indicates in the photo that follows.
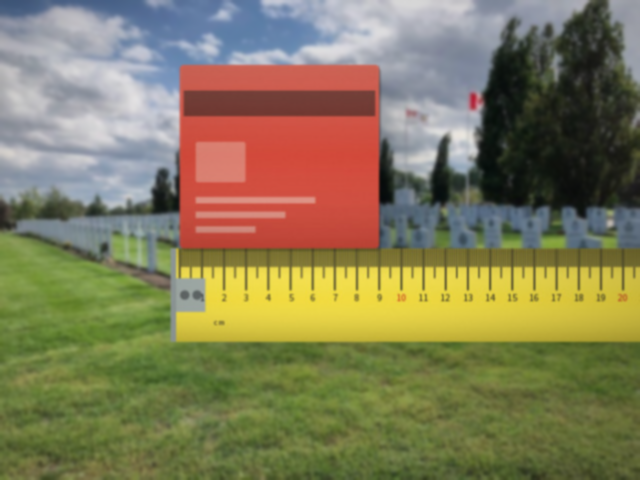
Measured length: 9 cm
